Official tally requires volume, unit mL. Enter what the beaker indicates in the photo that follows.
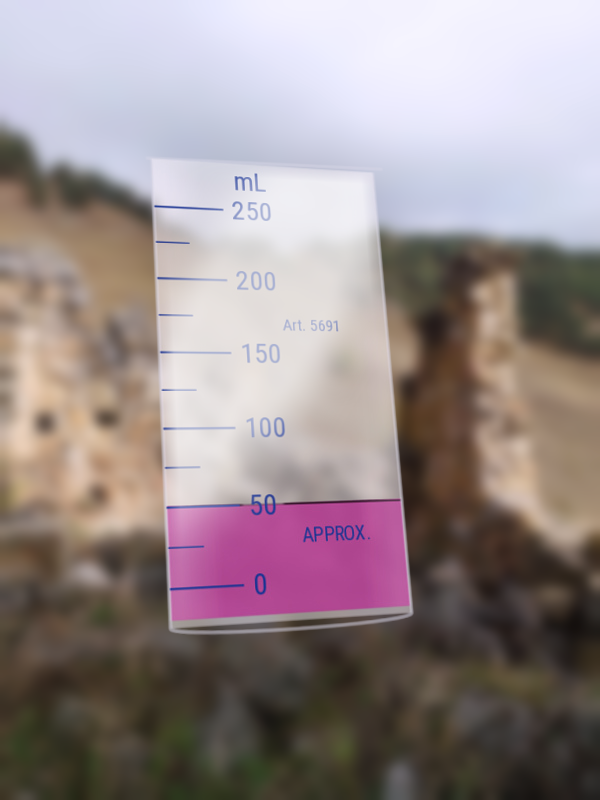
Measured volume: 50 mL
